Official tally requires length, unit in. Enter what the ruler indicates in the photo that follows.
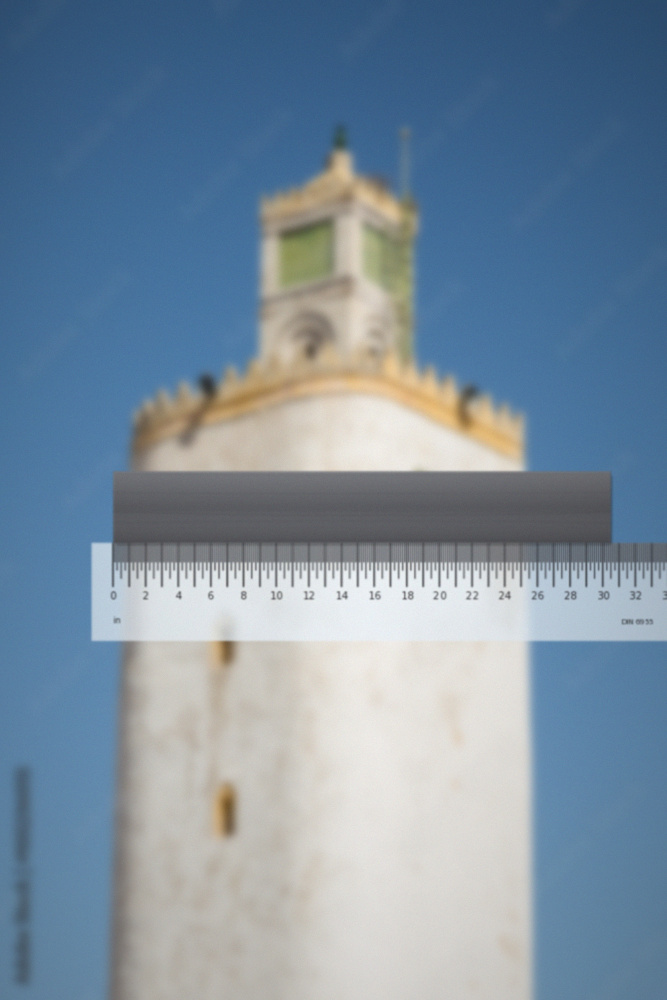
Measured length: 30.5 in
